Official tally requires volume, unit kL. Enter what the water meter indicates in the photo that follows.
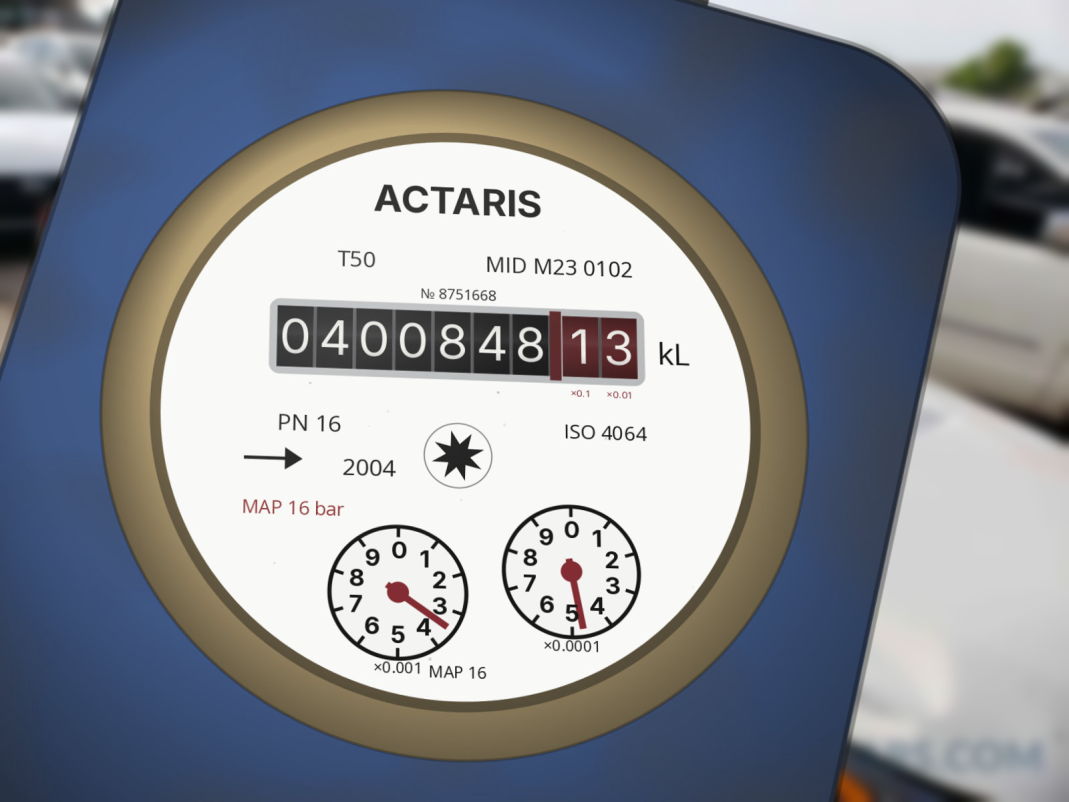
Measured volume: 400848.1334 kL
